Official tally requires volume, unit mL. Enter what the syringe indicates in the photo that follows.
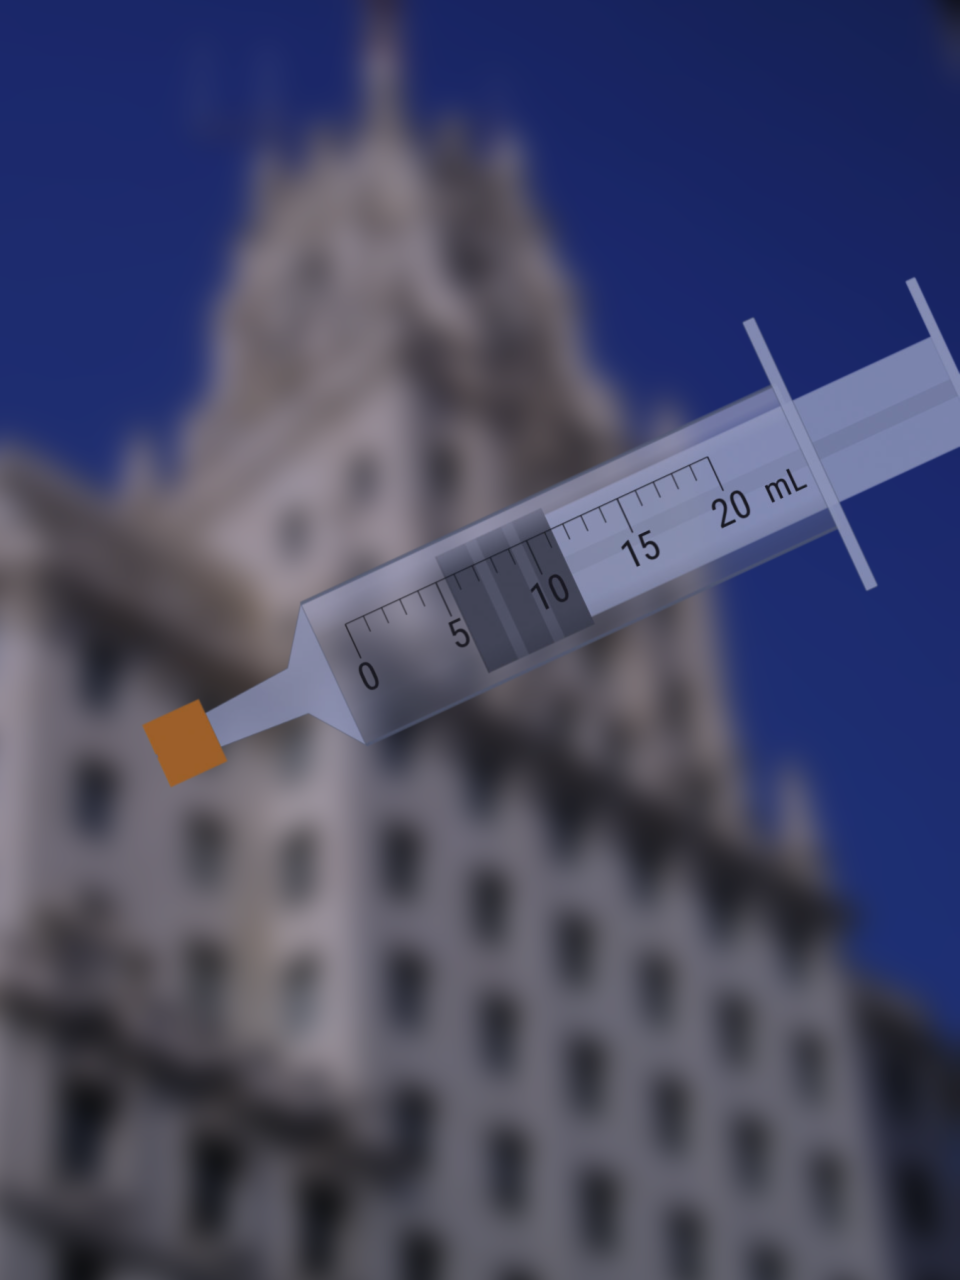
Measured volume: 5.5 mL
